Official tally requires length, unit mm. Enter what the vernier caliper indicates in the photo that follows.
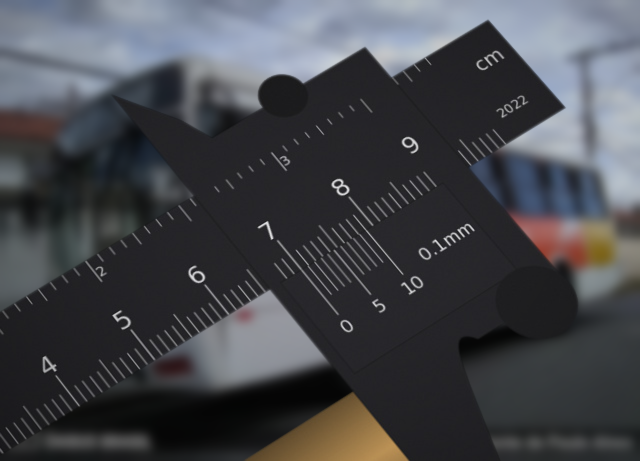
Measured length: 70.0 mm
